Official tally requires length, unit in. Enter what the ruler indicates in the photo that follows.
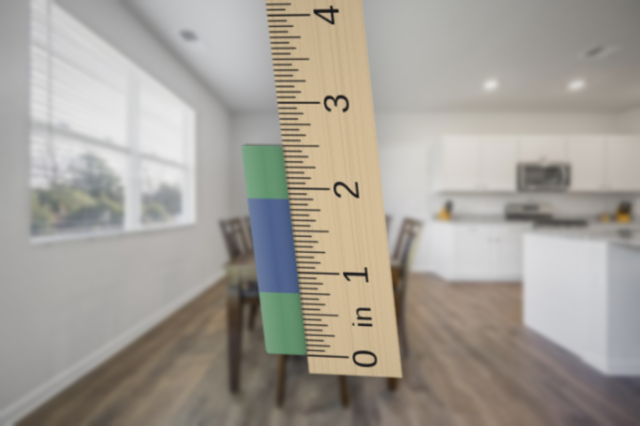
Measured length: 2.5 in
